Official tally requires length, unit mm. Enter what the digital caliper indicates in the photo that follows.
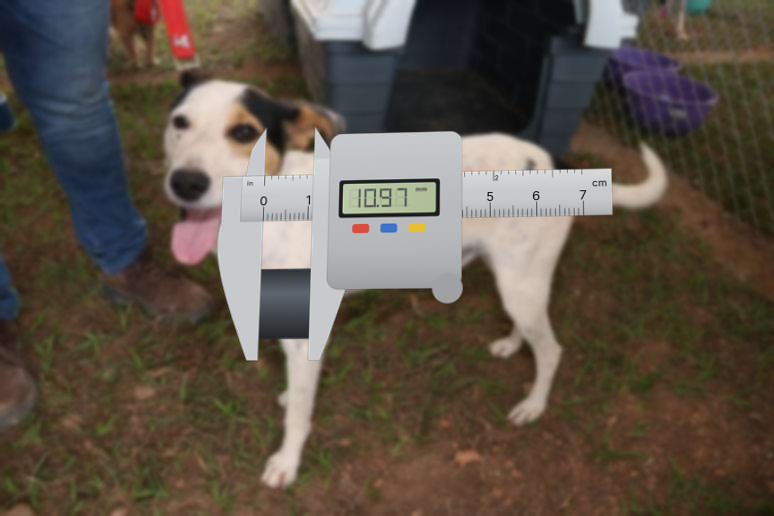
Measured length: 10.97 mm
